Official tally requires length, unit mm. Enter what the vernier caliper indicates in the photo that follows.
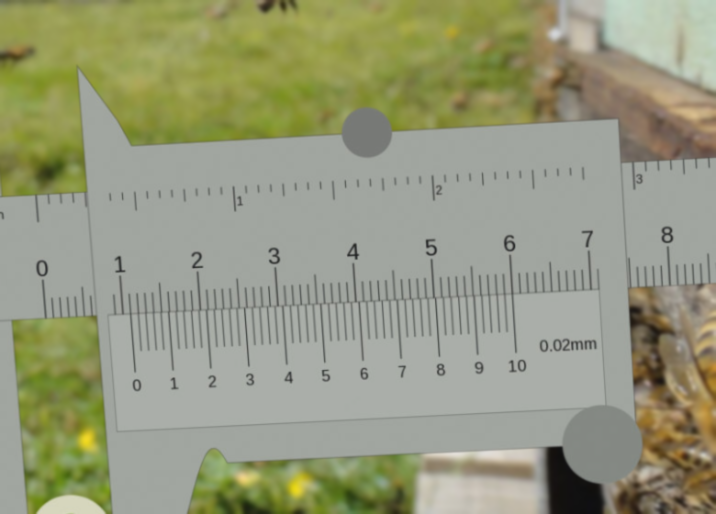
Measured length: 11.0 mm
